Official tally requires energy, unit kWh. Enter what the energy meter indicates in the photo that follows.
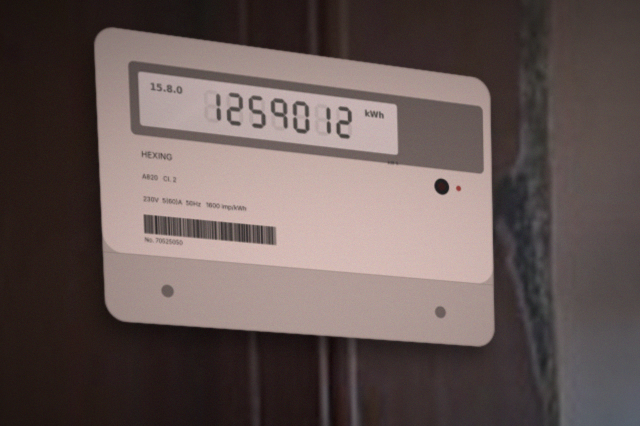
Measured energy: 1259012 kWh
